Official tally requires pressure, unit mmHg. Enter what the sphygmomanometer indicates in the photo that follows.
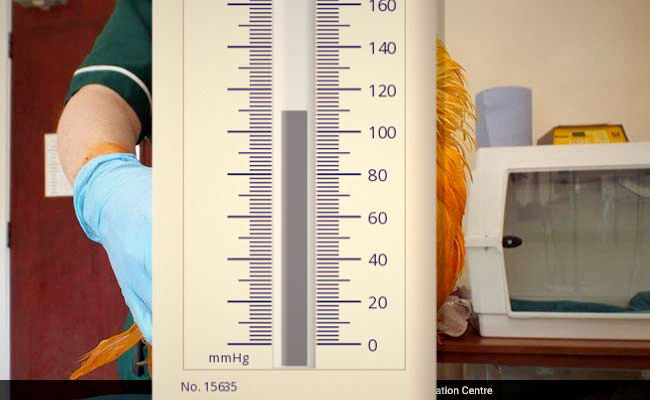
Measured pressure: 110 mmHg
